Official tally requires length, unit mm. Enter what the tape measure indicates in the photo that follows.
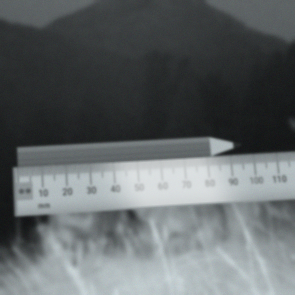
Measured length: 95 mm
